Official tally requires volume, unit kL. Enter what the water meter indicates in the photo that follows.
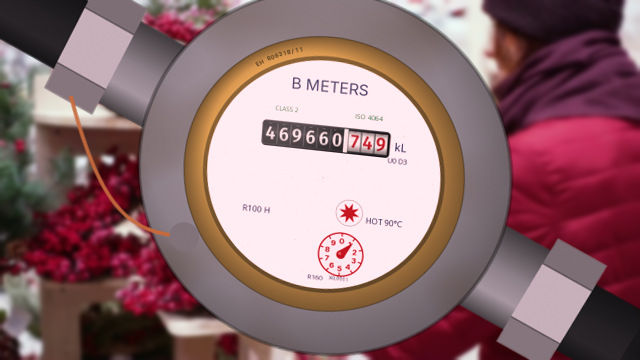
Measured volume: 469660.7491 kL
